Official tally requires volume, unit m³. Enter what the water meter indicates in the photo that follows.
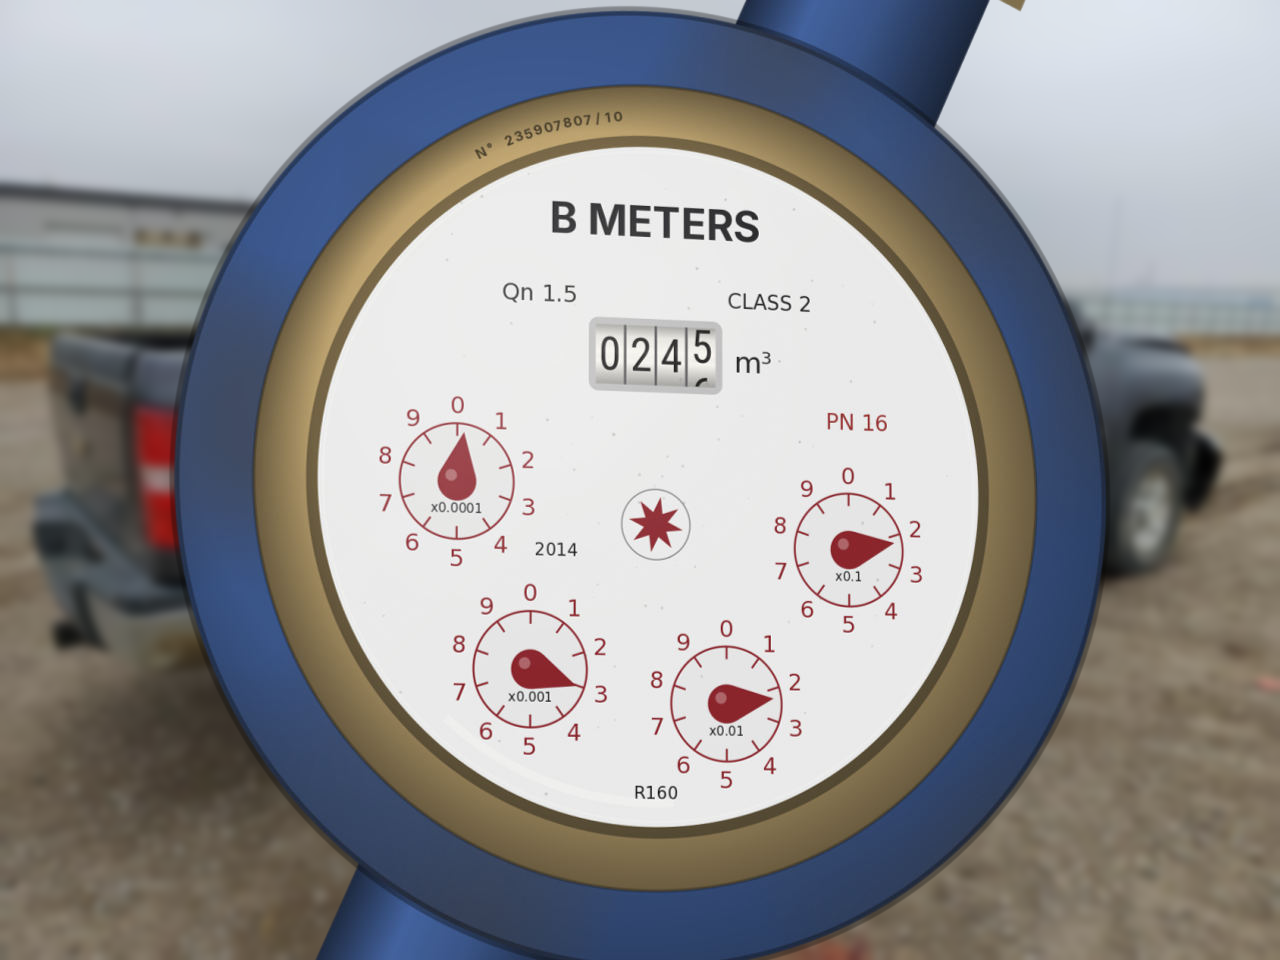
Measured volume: 245.2230 m³
